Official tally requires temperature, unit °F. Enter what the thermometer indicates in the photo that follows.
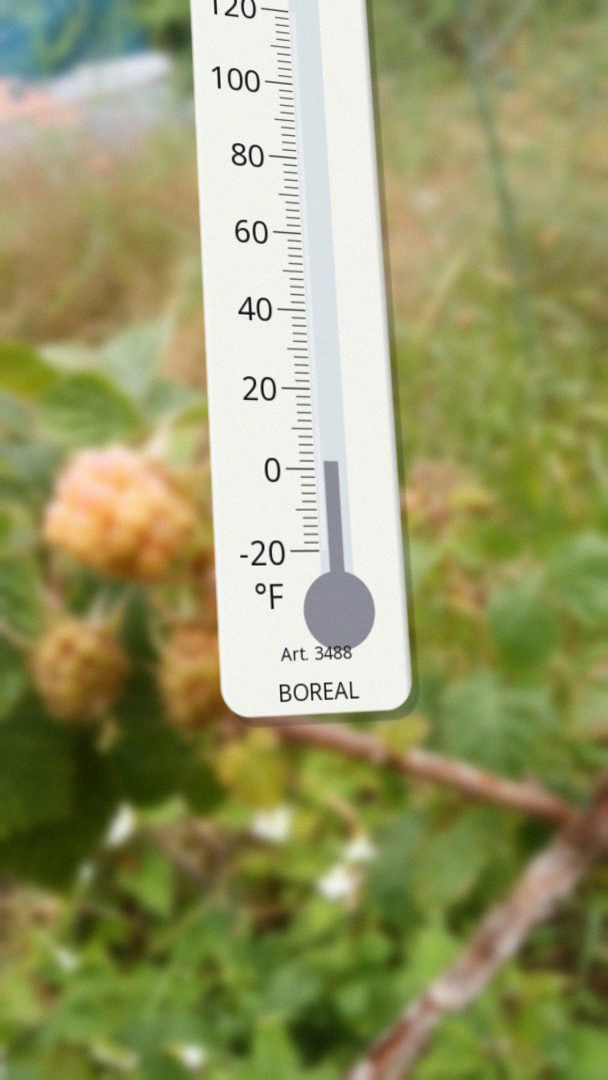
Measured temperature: 2 °F
